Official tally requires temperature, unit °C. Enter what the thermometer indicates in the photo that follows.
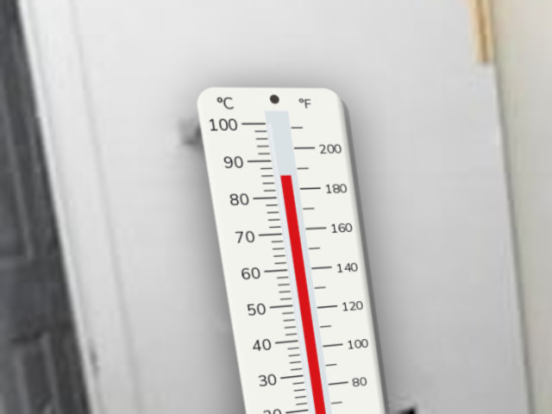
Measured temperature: 86 °C
